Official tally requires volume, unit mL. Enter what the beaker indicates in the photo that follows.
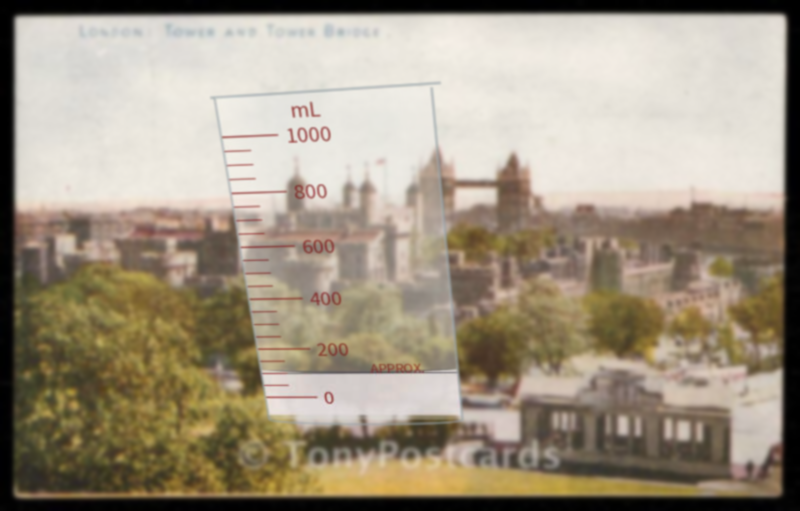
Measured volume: 100 mL
